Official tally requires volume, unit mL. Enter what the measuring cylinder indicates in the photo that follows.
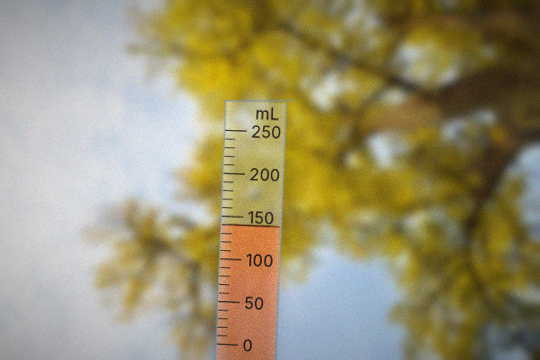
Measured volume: 140 mL
